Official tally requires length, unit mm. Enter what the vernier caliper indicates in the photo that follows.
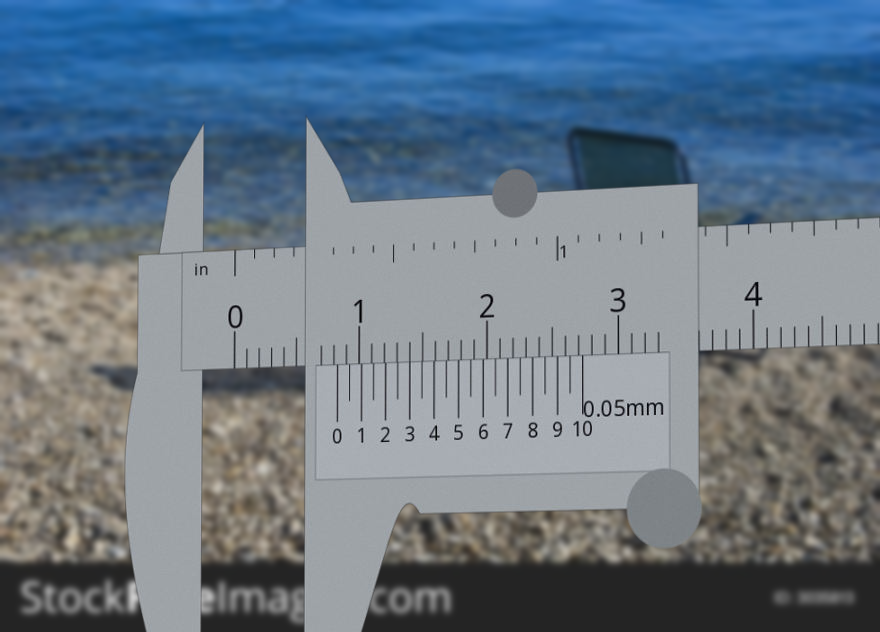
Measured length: 8.3 mm
